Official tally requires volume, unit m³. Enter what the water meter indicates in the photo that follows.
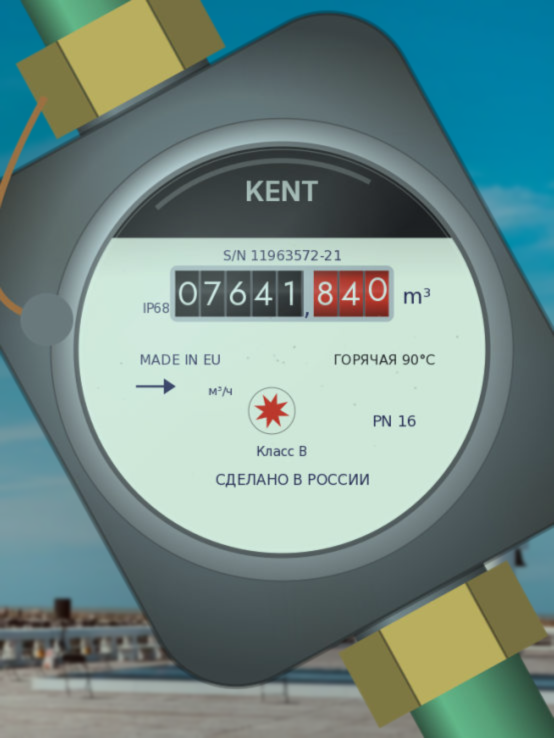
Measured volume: 7641.840 m³
